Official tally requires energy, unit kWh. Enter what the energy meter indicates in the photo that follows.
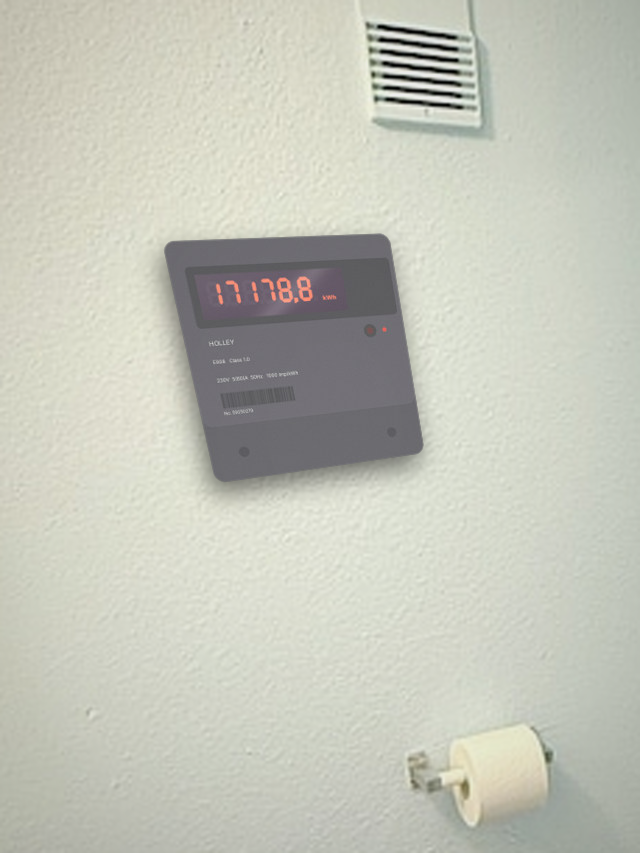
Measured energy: 17178.8 kWh
